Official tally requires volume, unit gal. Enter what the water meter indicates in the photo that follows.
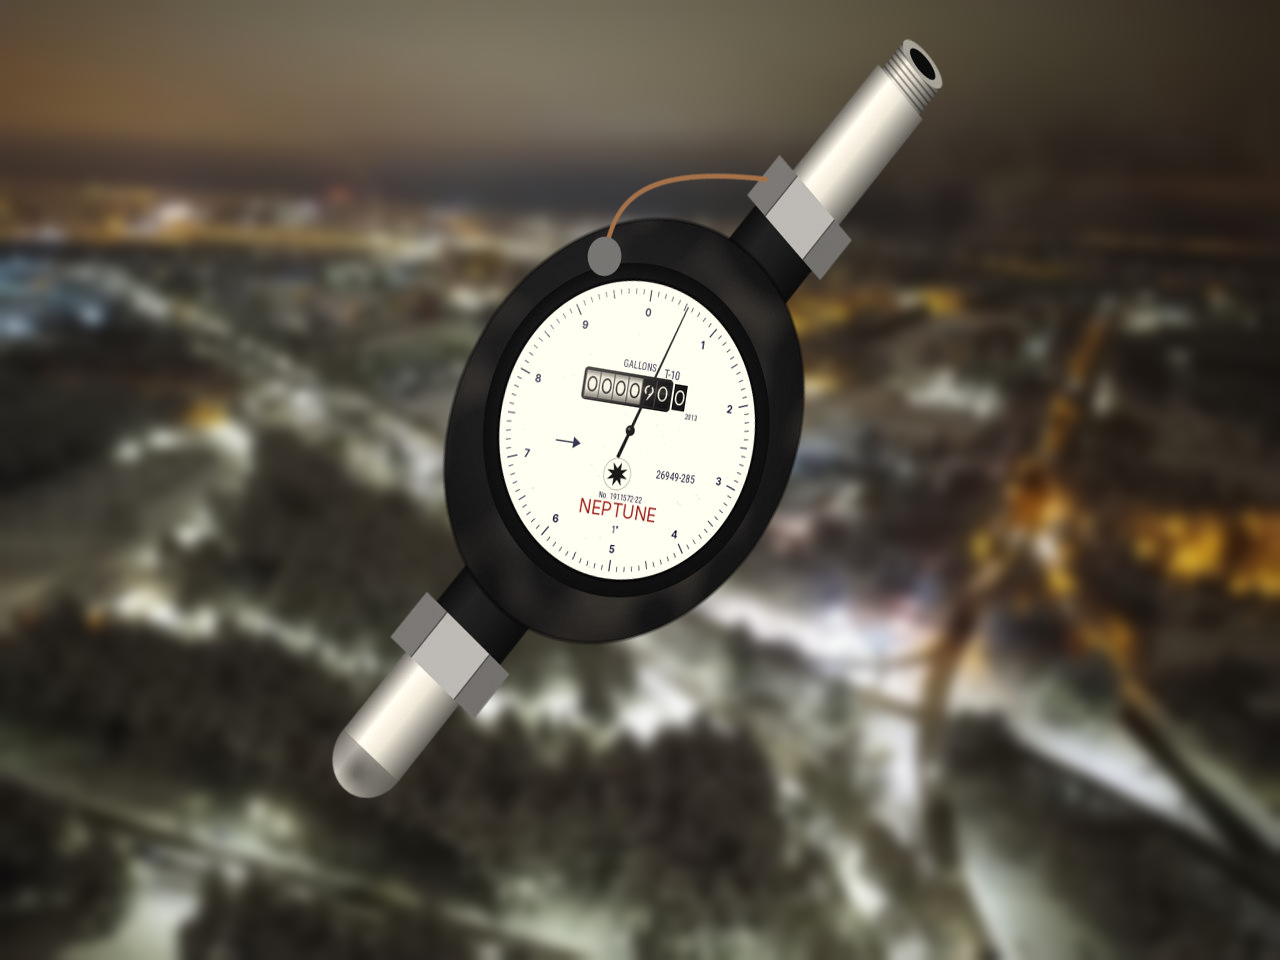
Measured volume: 900.5 gal
